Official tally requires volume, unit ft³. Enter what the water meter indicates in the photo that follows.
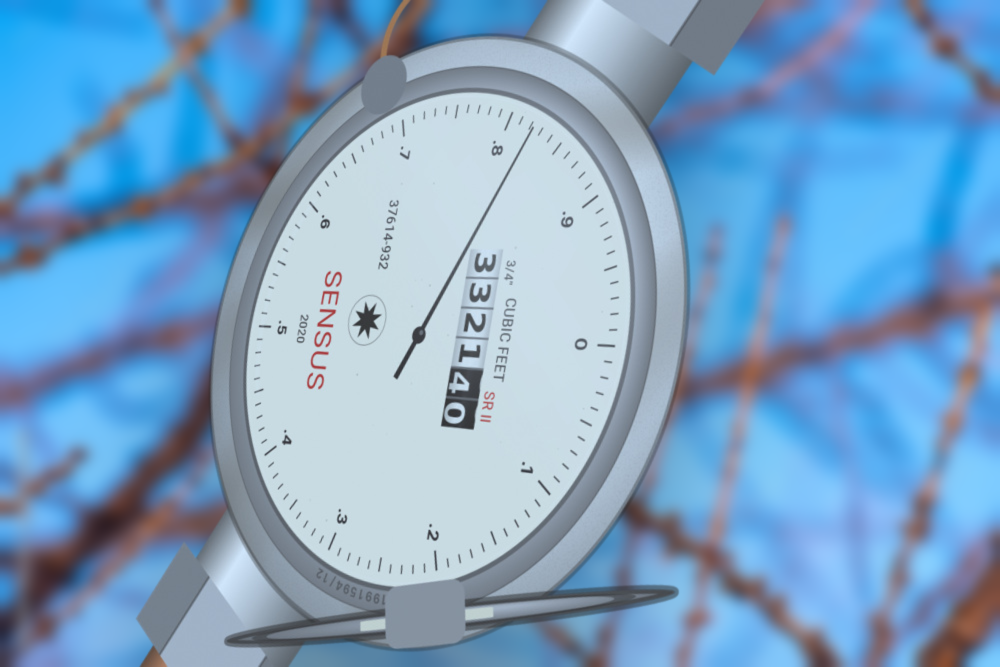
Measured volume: 332139.82 ft³
